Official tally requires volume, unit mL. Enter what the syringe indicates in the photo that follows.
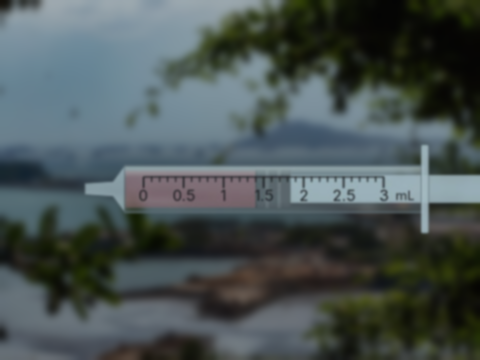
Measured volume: 1.4 mL
